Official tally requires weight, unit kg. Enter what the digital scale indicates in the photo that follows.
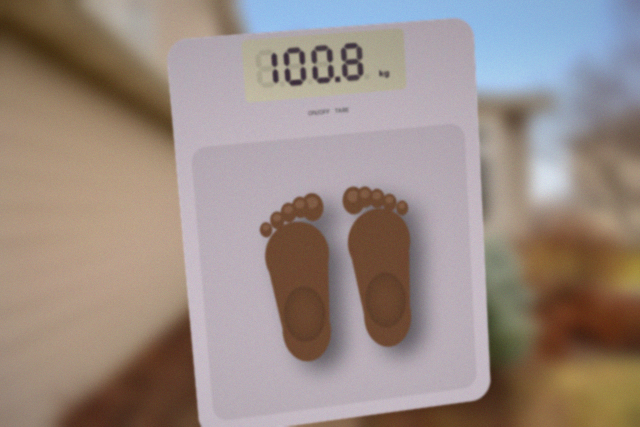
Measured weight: 100.8 kg
